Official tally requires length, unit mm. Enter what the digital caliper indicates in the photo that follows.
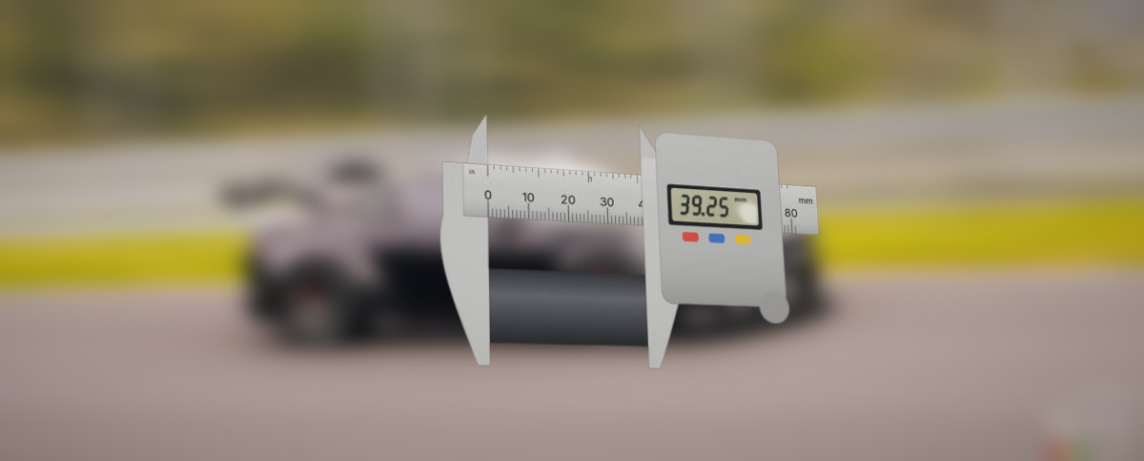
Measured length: 39.25 mm
